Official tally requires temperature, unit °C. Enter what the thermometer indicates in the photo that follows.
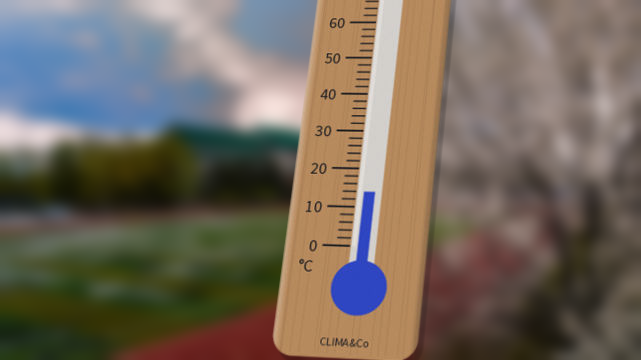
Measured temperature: 14 °C
